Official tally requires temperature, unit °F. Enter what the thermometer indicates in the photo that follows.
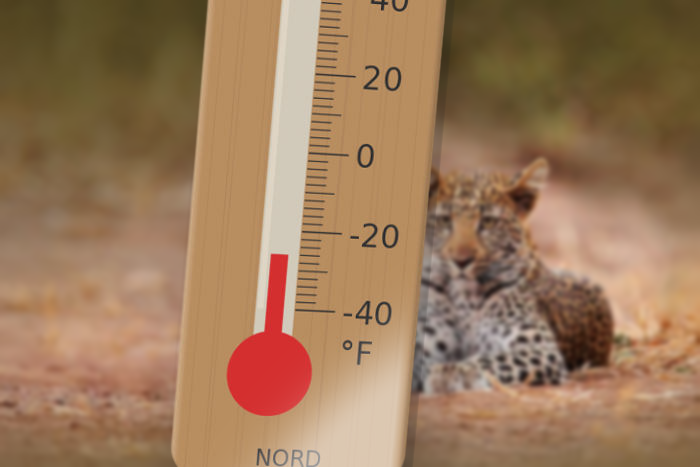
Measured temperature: -26 °F
